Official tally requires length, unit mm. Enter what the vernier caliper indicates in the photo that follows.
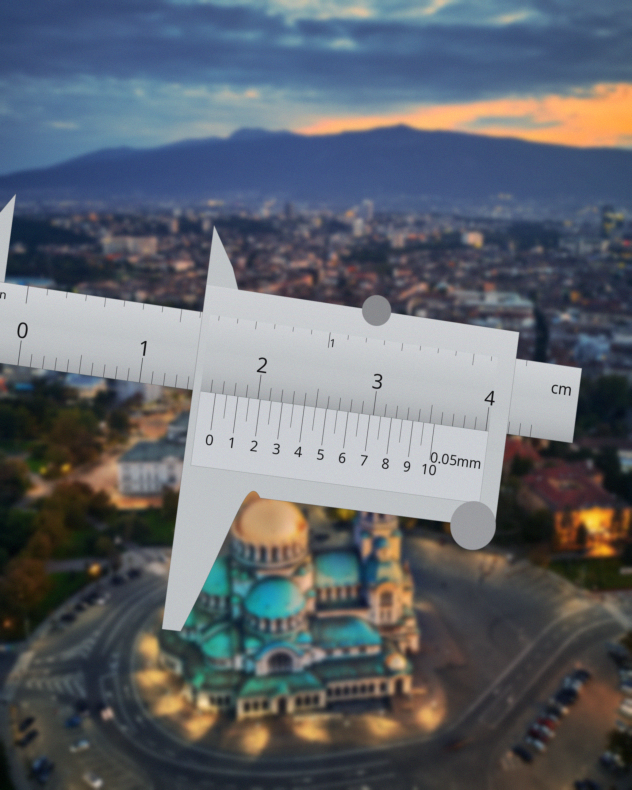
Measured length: 16.4 mm
